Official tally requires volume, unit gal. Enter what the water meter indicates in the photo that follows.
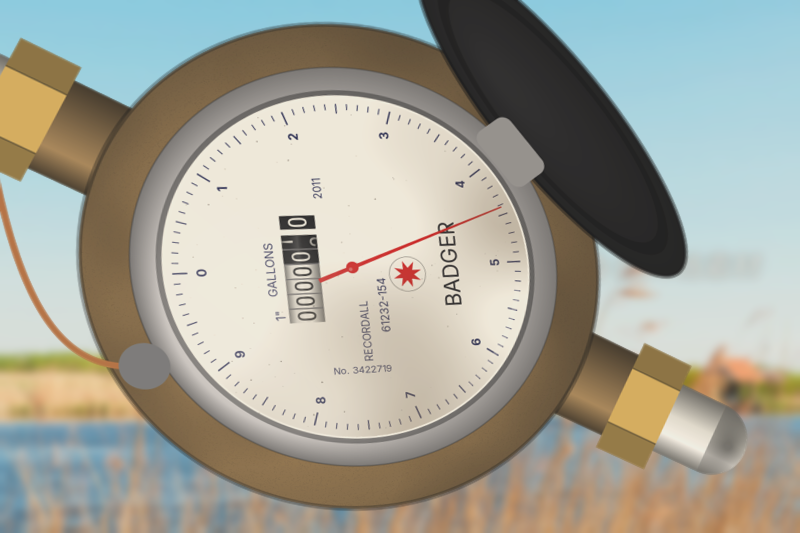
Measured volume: 14.4 gal
